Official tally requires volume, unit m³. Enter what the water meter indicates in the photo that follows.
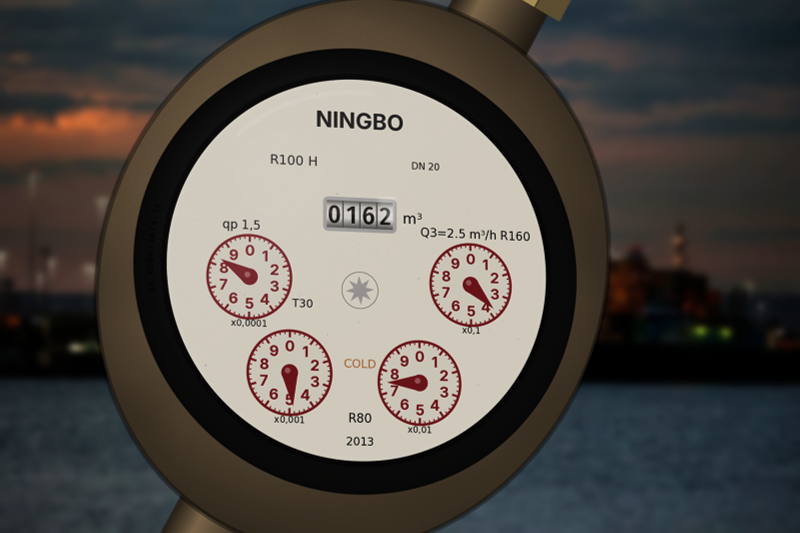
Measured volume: 162.3748 m³
